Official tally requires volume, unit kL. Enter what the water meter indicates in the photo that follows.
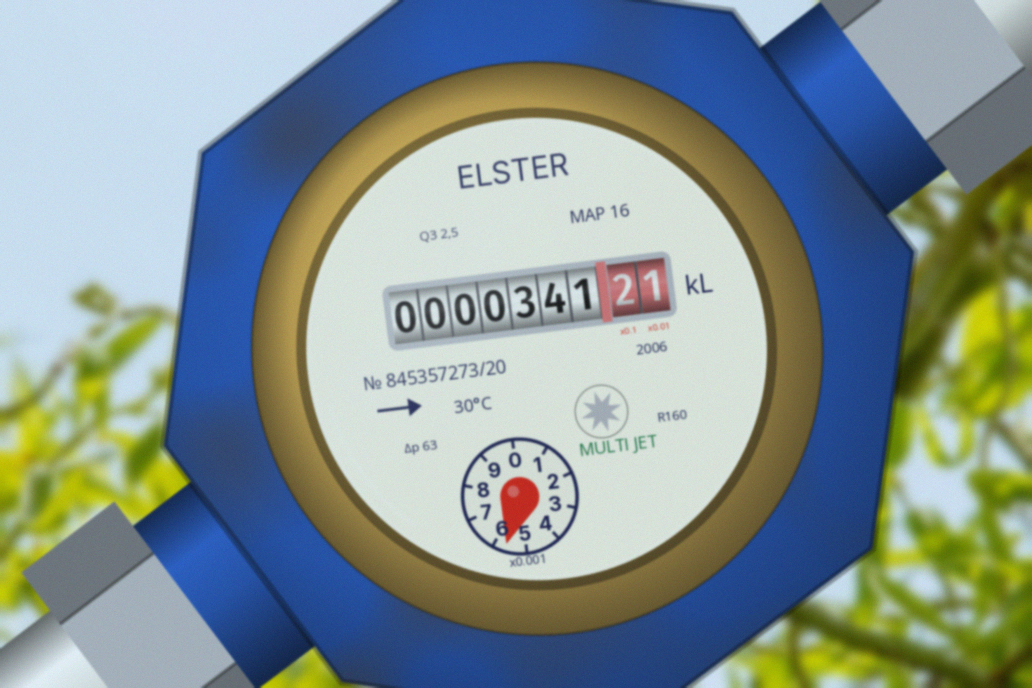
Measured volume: 341.215 kL
